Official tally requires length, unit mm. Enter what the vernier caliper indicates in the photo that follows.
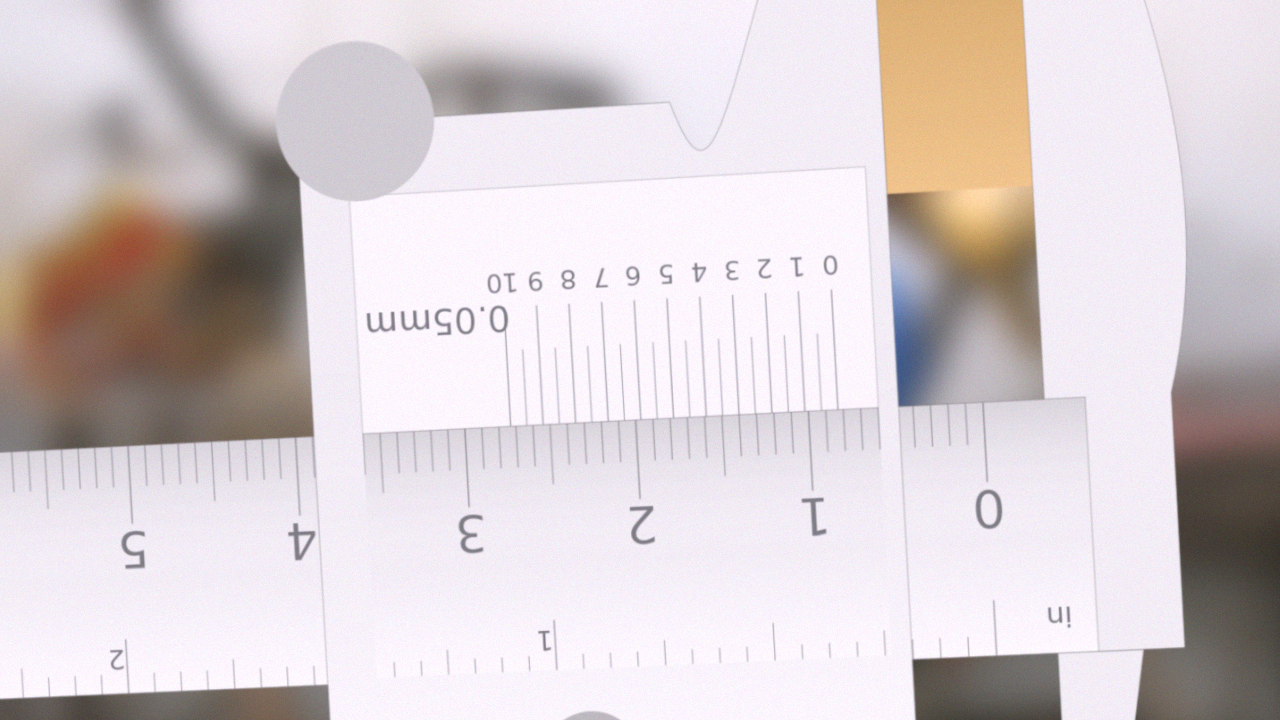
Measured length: 8.3 mm
